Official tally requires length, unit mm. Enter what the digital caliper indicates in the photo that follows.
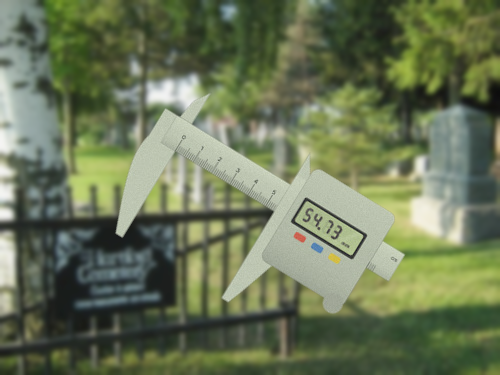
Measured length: 54.73 mm
